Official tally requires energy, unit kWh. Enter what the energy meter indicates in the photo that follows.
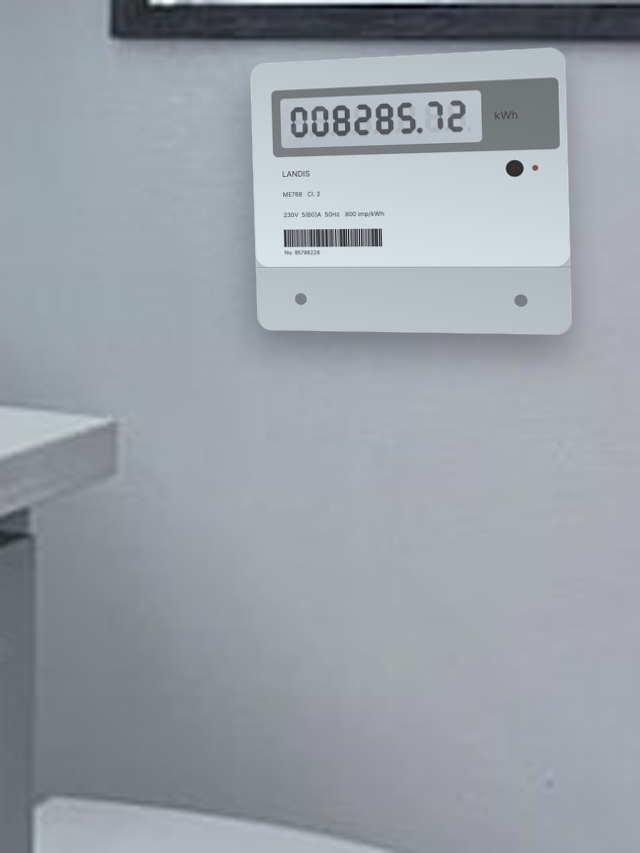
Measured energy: 8285.72 kWh
